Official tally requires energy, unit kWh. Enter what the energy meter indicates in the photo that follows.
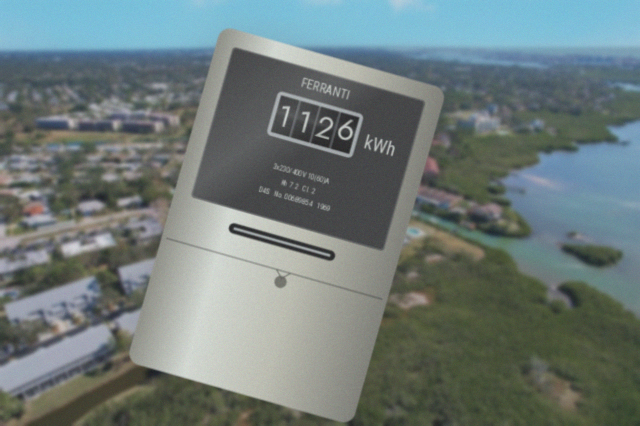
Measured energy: 1126 kWh
